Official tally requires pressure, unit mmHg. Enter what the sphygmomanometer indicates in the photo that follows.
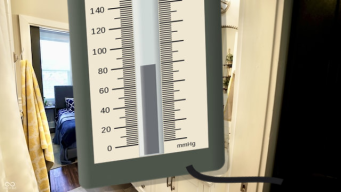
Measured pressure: 80 mmHg
